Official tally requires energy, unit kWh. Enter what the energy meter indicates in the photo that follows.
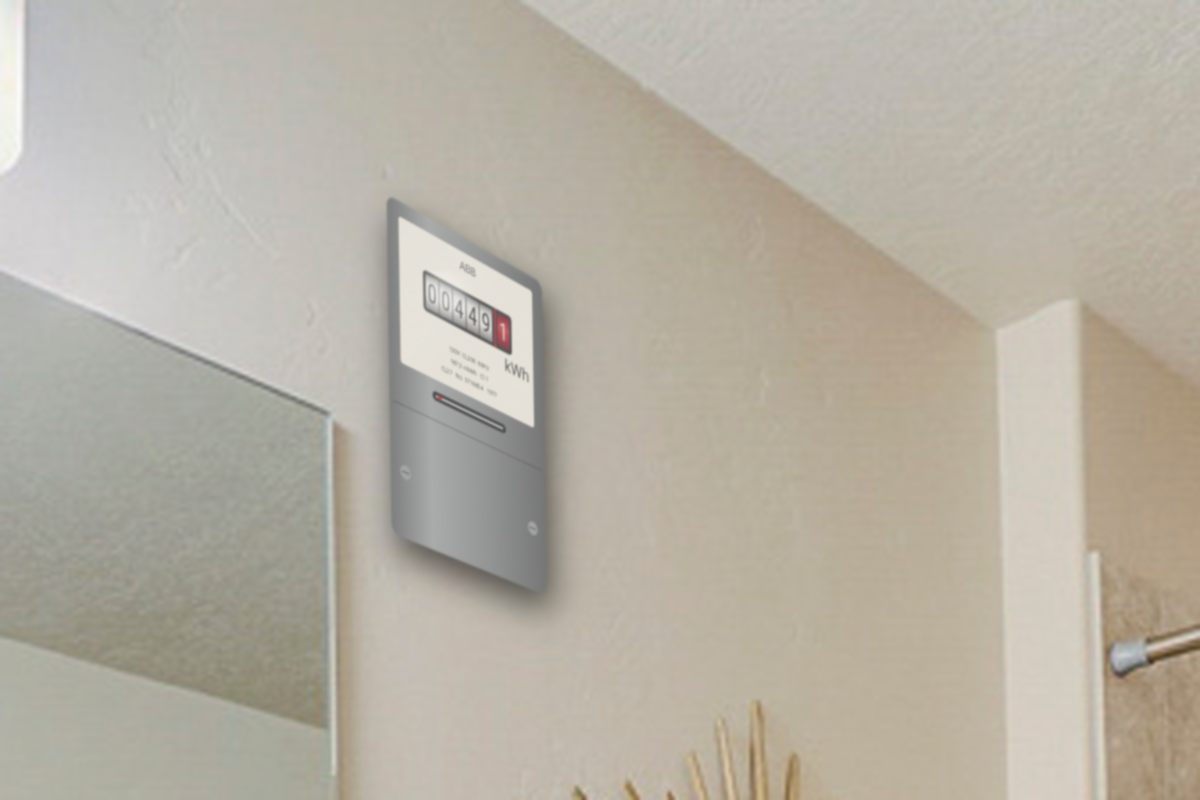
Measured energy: 449.1 kWh
